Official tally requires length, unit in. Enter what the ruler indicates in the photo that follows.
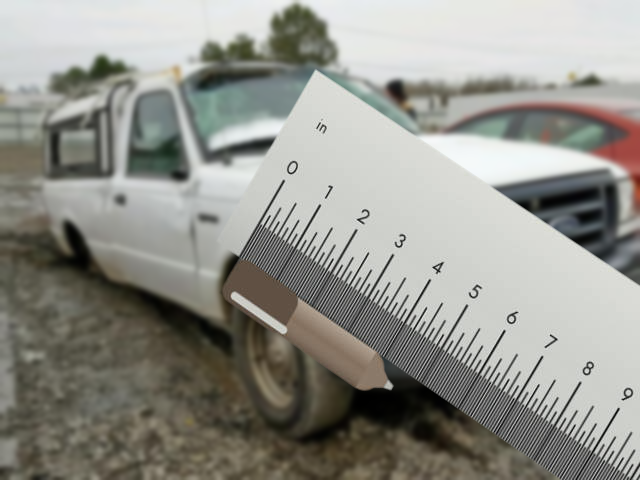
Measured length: 4.5 in
